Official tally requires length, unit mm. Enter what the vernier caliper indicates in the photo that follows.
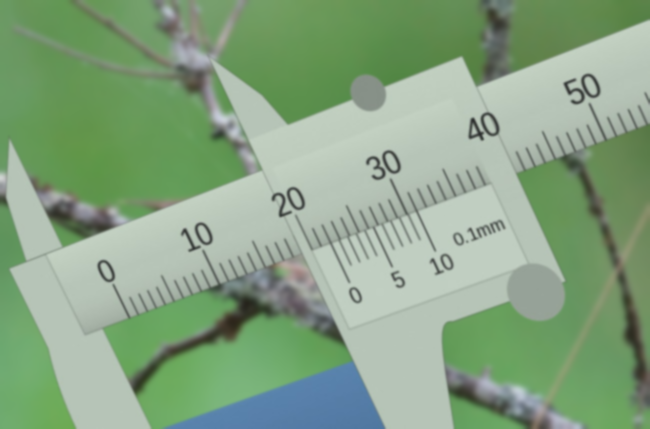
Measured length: 22.0 mm
